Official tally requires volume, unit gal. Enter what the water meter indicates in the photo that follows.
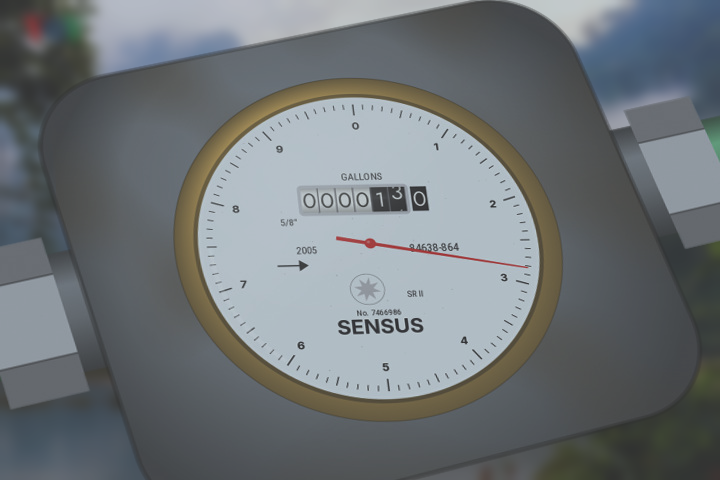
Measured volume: 132.8 gal
